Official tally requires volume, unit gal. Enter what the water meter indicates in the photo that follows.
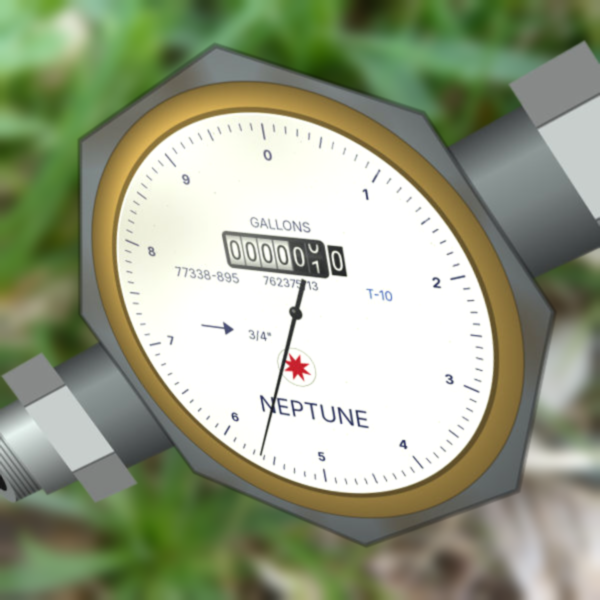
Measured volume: 5.6 gal
